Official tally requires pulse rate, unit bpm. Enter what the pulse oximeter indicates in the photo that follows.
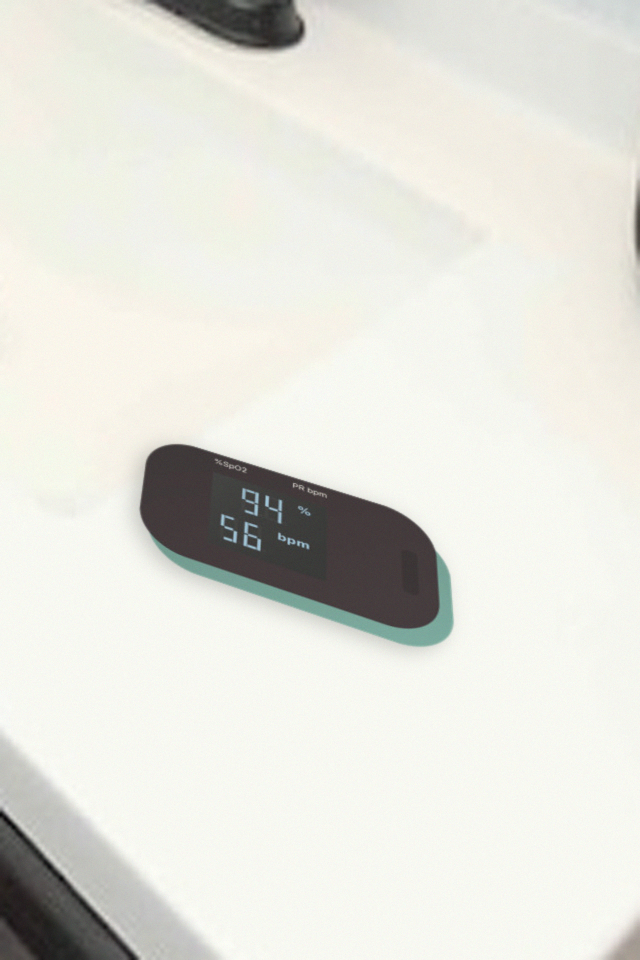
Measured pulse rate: 56 bpm
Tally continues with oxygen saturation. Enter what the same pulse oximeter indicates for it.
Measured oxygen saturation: 94 %
